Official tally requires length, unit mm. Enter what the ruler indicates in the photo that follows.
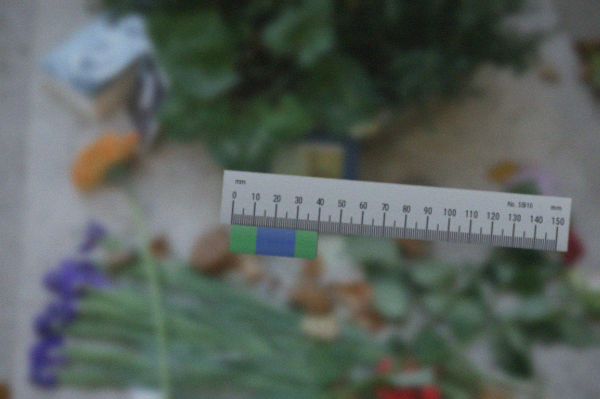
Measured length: 40 mm
